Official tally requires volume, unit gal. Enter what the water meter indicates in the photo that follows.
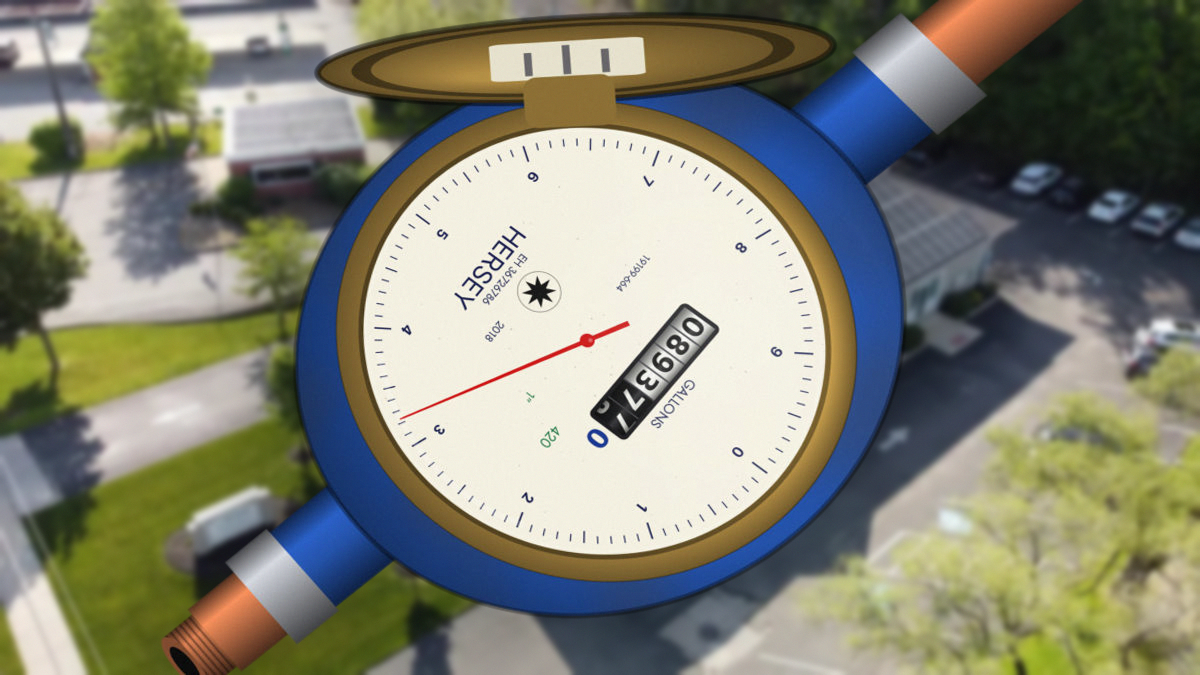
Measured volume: 893773.2 gal
